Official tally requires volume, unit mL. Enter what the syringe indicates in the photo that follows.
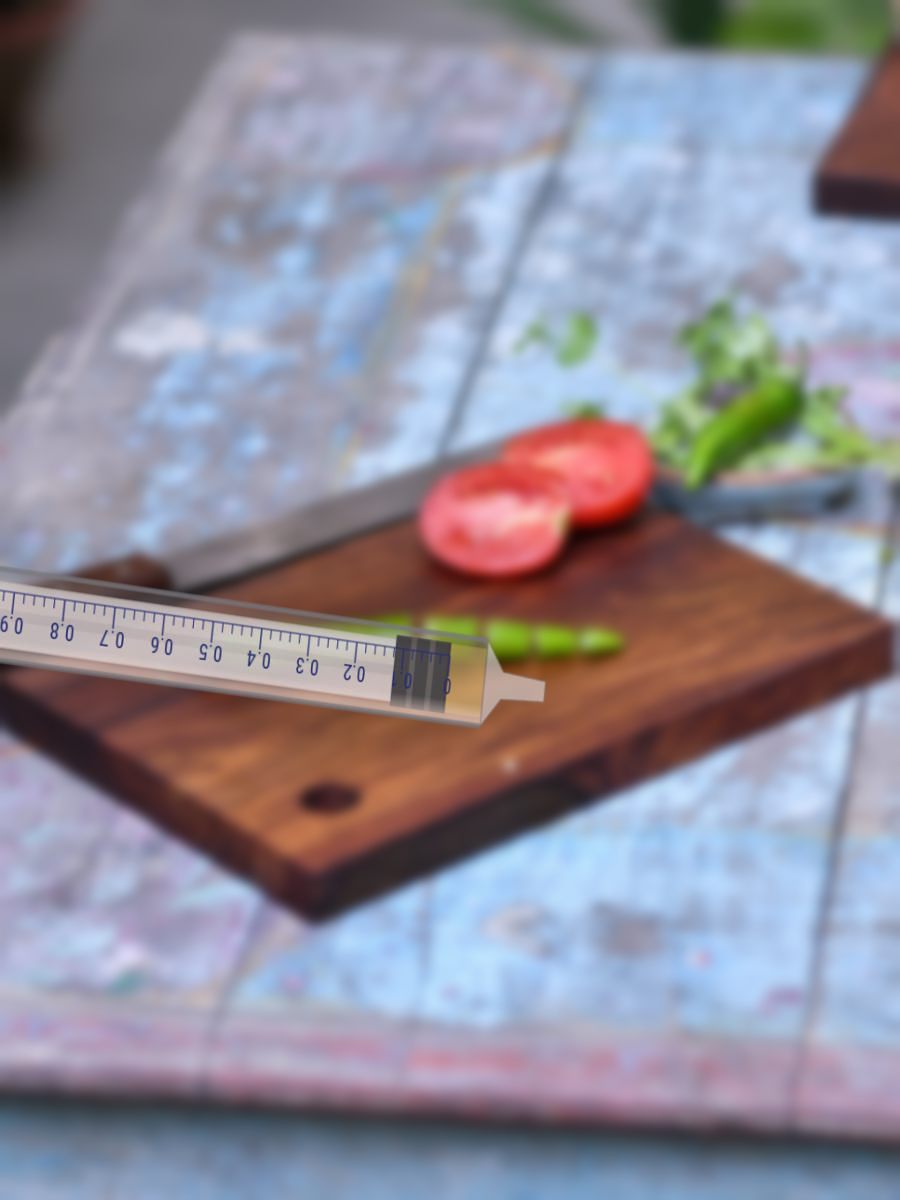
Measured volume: 0 mL
